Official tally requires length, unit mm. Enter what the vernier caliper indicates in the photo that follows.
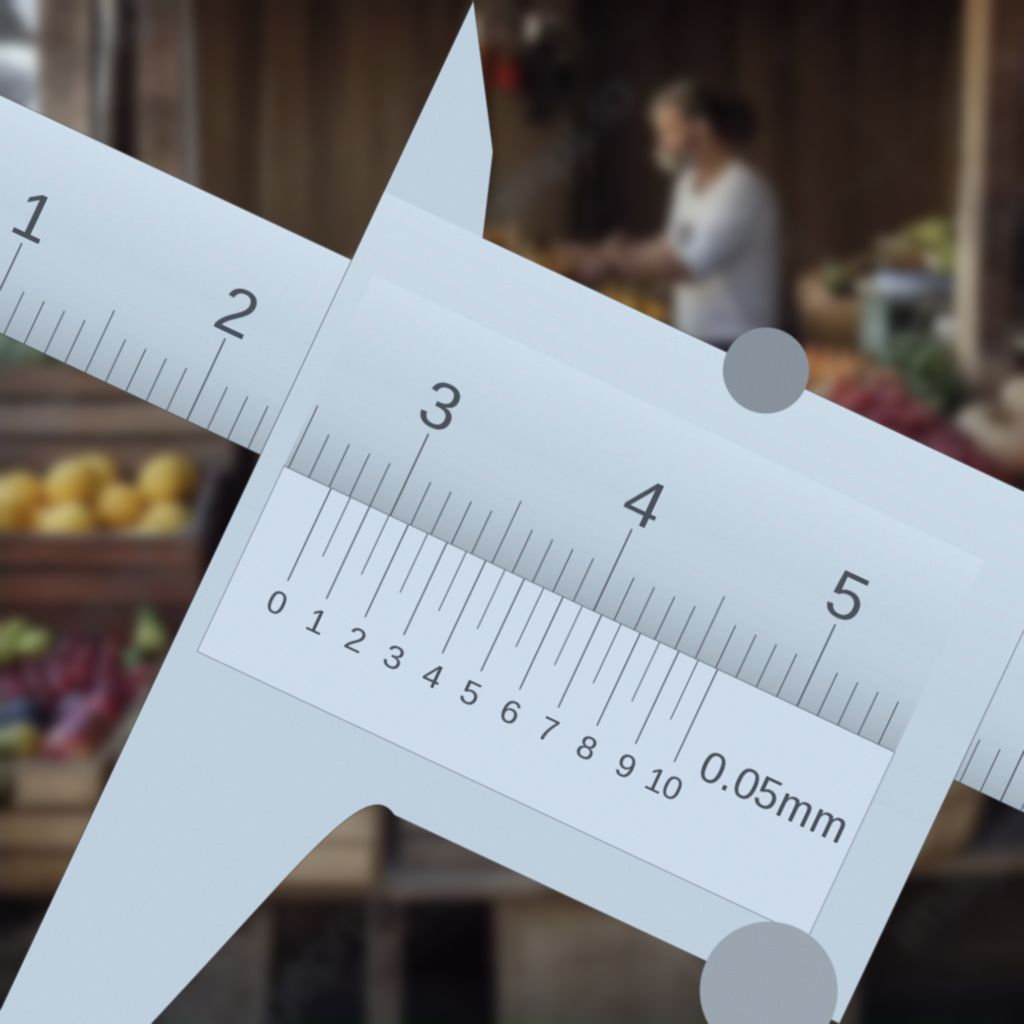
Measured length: 27.1 mm
